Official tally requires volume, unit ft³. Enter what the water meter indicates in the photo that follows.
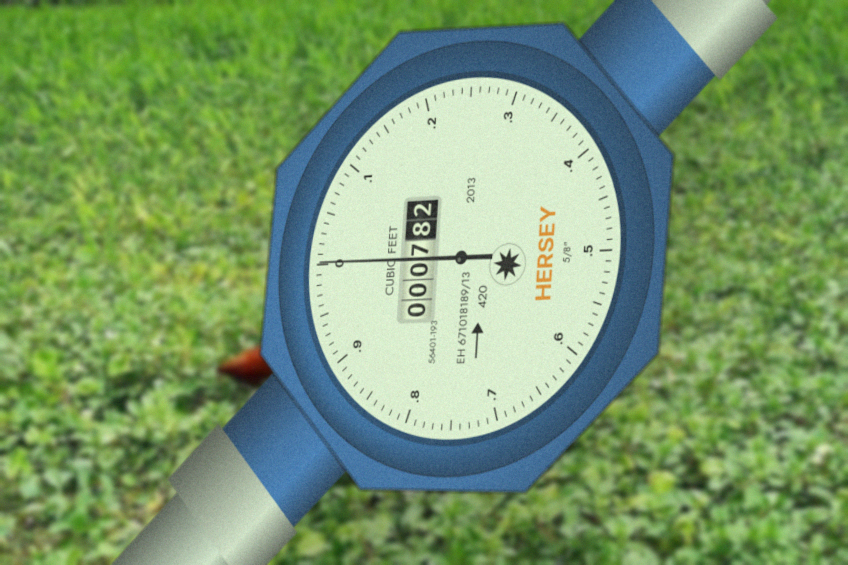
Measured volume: 782.00 ft³
